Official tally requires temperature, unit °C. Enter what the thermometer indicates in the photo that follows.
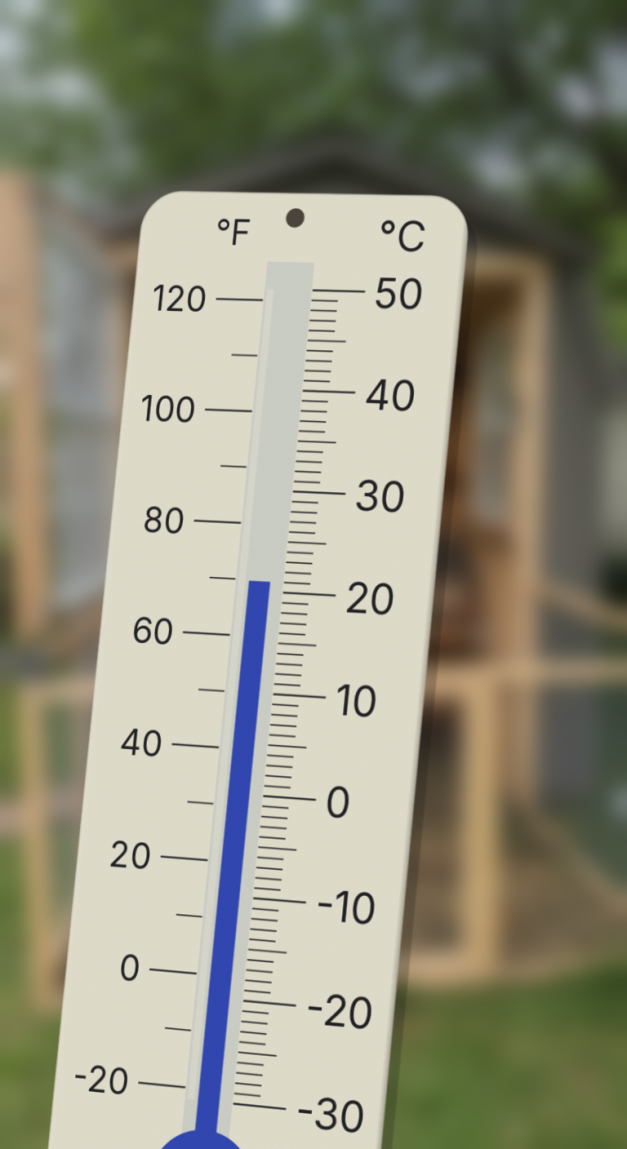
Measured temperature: 21 °C
